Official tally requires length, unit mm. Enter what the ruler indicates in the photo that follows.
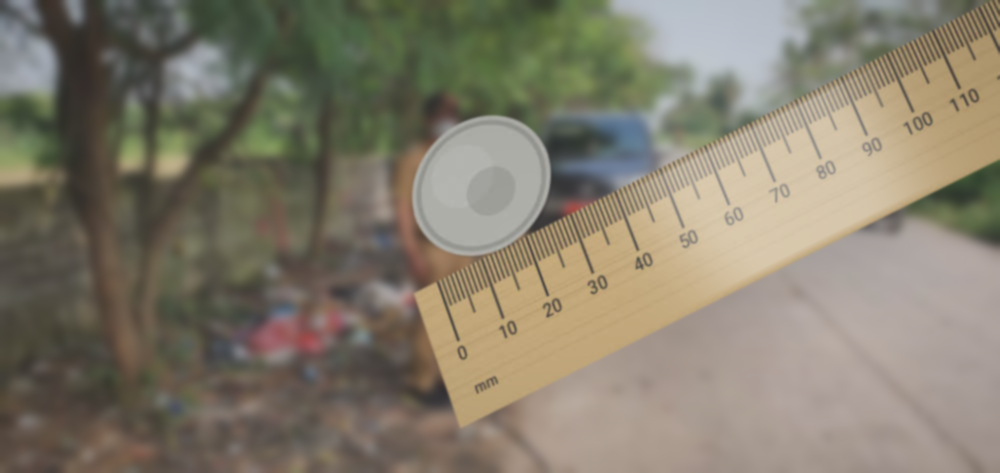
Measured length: 30 mm
